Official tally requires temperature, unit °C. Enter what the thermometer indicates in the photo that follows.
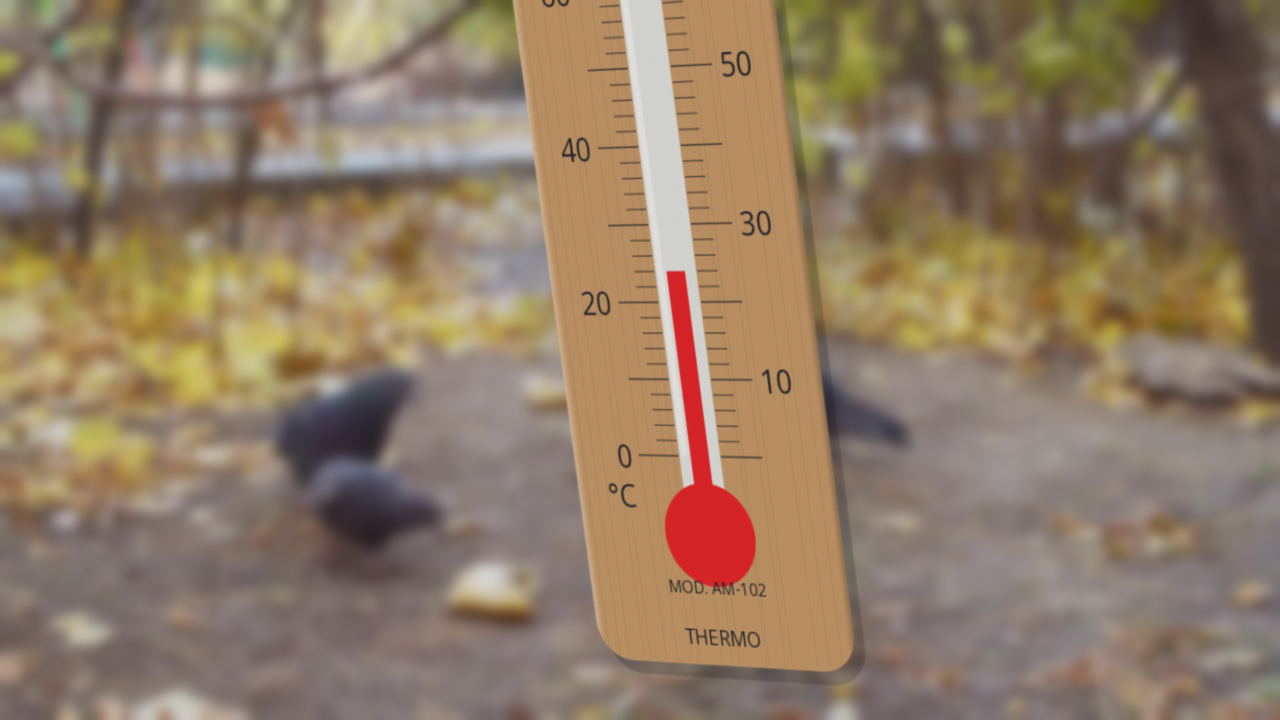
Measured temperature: 24 °C
